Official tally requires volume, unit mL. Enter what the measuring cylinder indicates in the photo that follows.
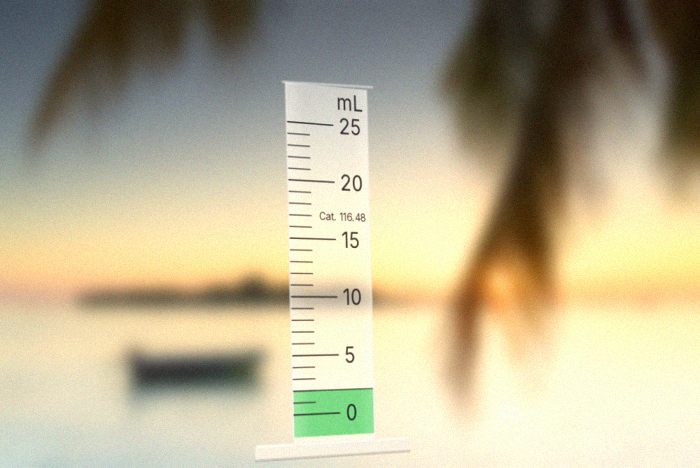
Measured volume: 2 mL
